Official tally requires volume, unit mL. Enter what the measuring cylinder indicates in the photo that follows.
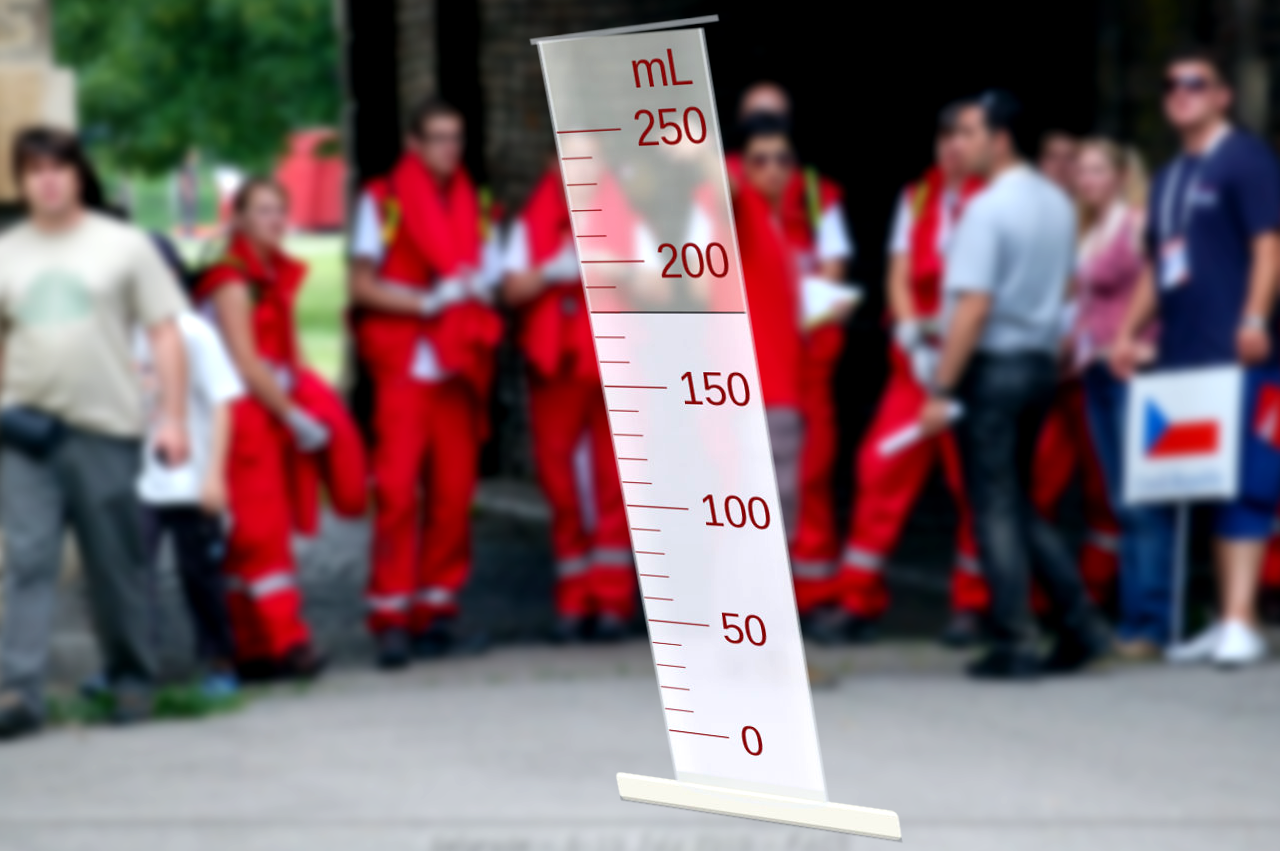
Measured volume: 180 mL
